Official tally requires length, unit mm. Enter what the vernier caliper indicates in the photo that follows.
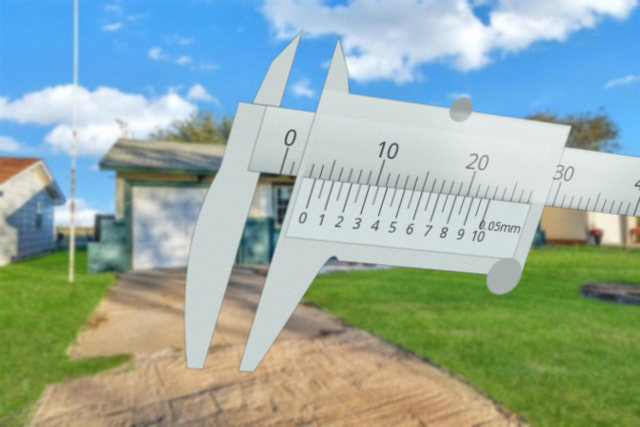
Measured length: 3.6 mm
